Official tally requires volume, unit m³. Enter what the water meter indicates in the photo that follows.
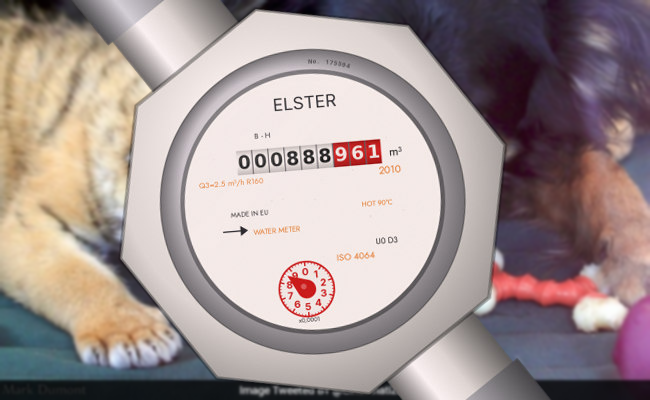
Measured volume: 888.9618 m³
